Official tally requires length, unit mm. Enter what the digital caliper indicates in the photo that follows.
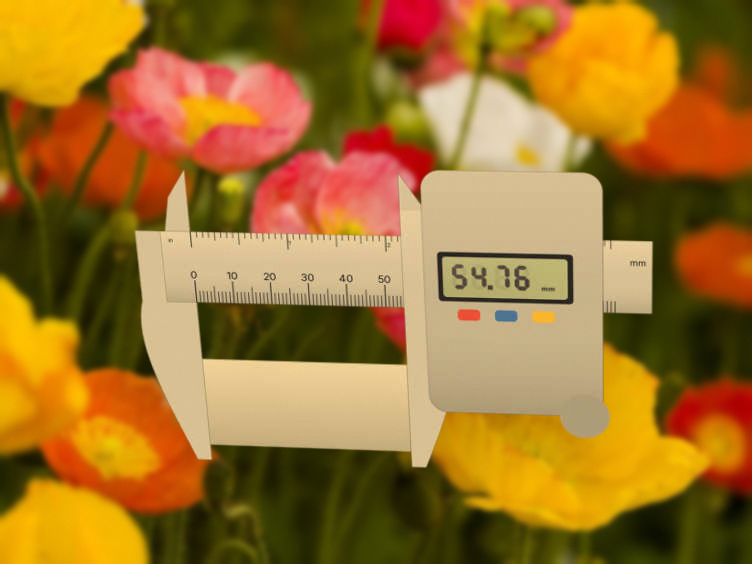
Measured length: 54.76 mm
